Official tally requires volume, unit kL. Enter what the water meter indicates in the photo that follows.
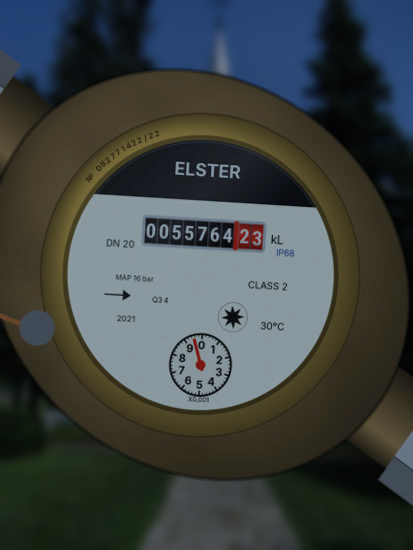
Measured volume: 55764.229 kL
